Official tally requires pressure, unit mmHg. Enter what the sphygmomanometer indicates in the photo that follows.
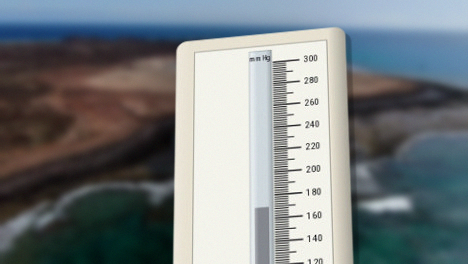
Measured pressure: 170 mmHg
